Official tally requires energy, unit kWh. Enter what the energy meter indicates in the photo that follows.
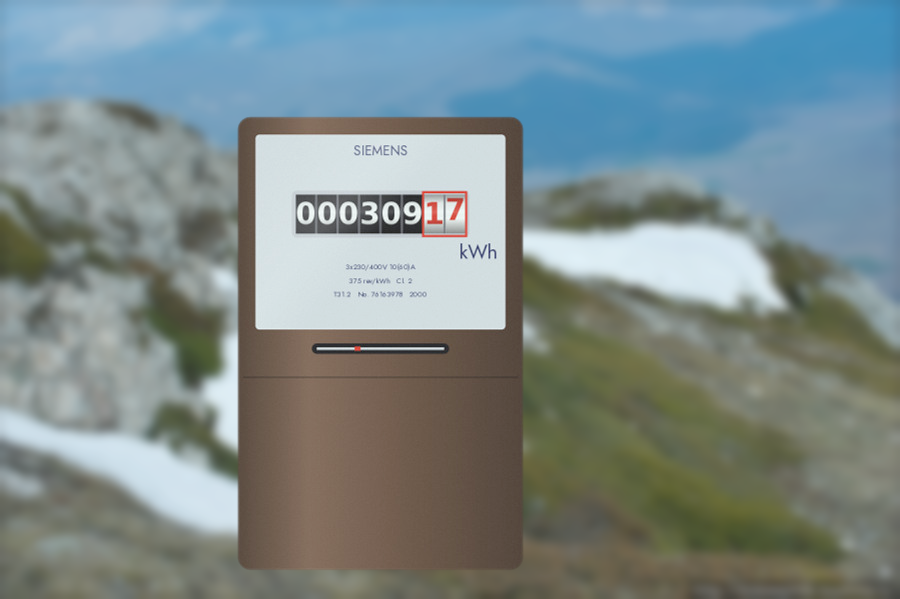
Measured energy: 309.17 kWh
